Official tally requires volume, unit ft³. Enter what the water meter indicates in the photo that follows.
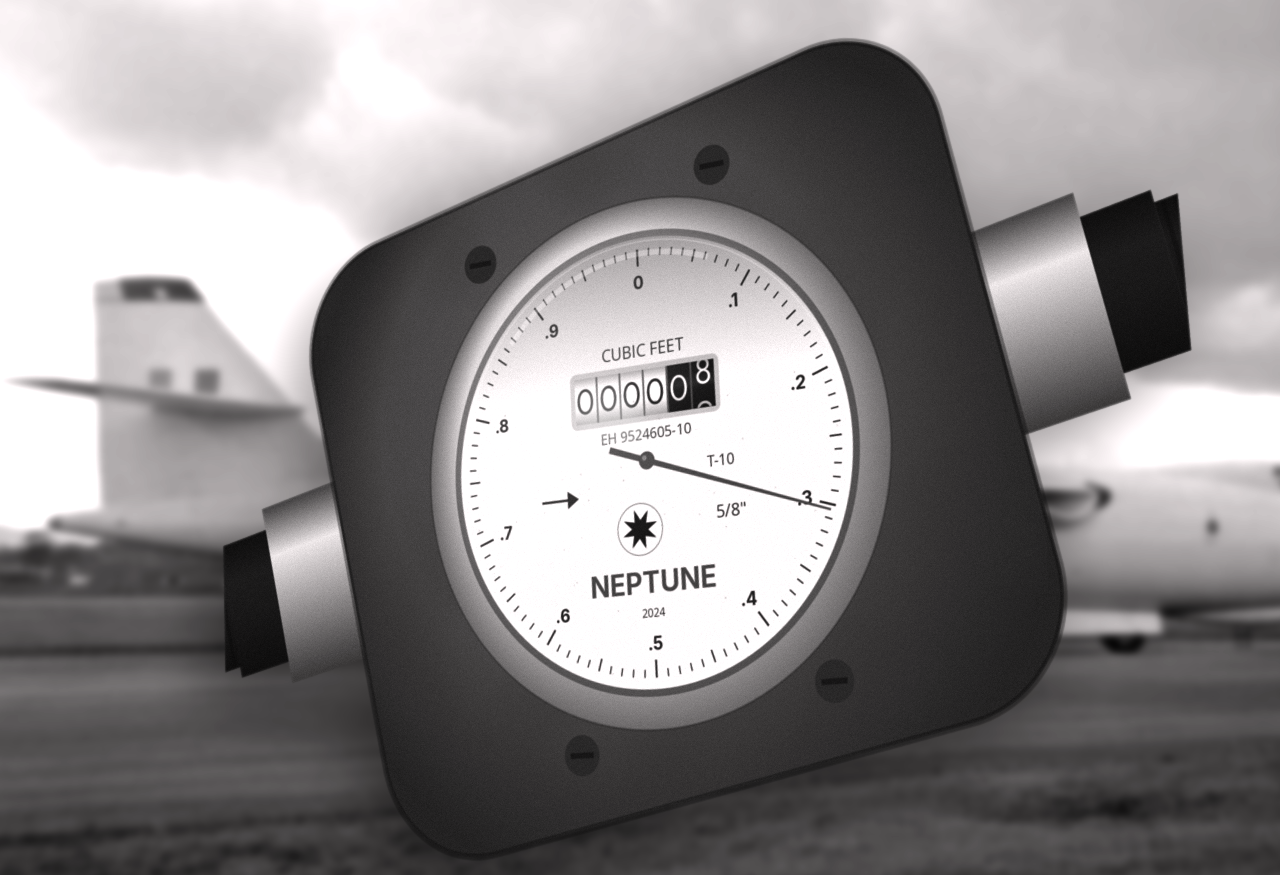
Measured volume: 8.30 ft³
